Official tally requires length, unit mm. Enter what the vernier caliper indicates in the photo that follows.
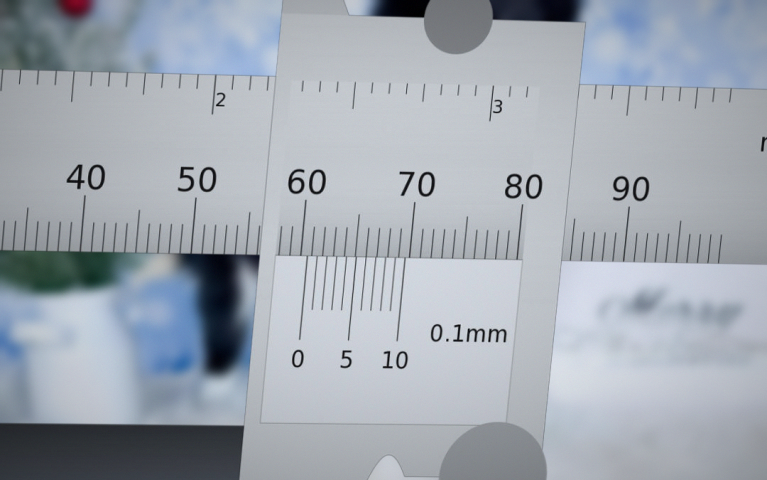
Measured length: 60.6 mm
